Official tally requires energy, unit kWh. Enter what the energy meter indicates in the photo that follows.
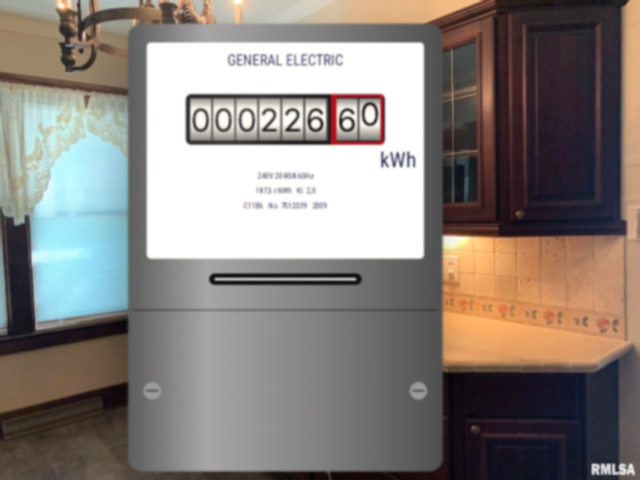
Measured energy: 226.60 kWh
